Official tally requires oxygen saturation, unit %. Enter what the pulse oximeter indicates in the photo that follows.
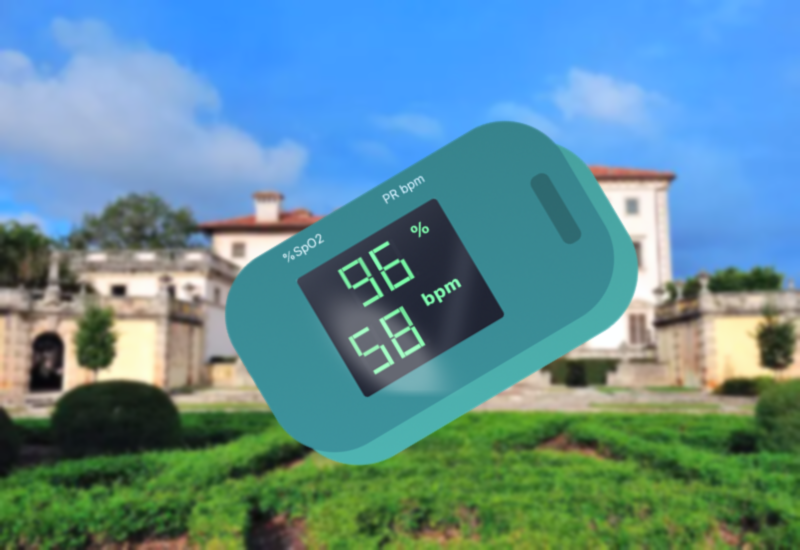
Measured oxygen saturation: 96 %
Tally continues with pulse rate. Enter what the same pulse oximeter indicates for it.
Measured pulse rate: 58 bpm
